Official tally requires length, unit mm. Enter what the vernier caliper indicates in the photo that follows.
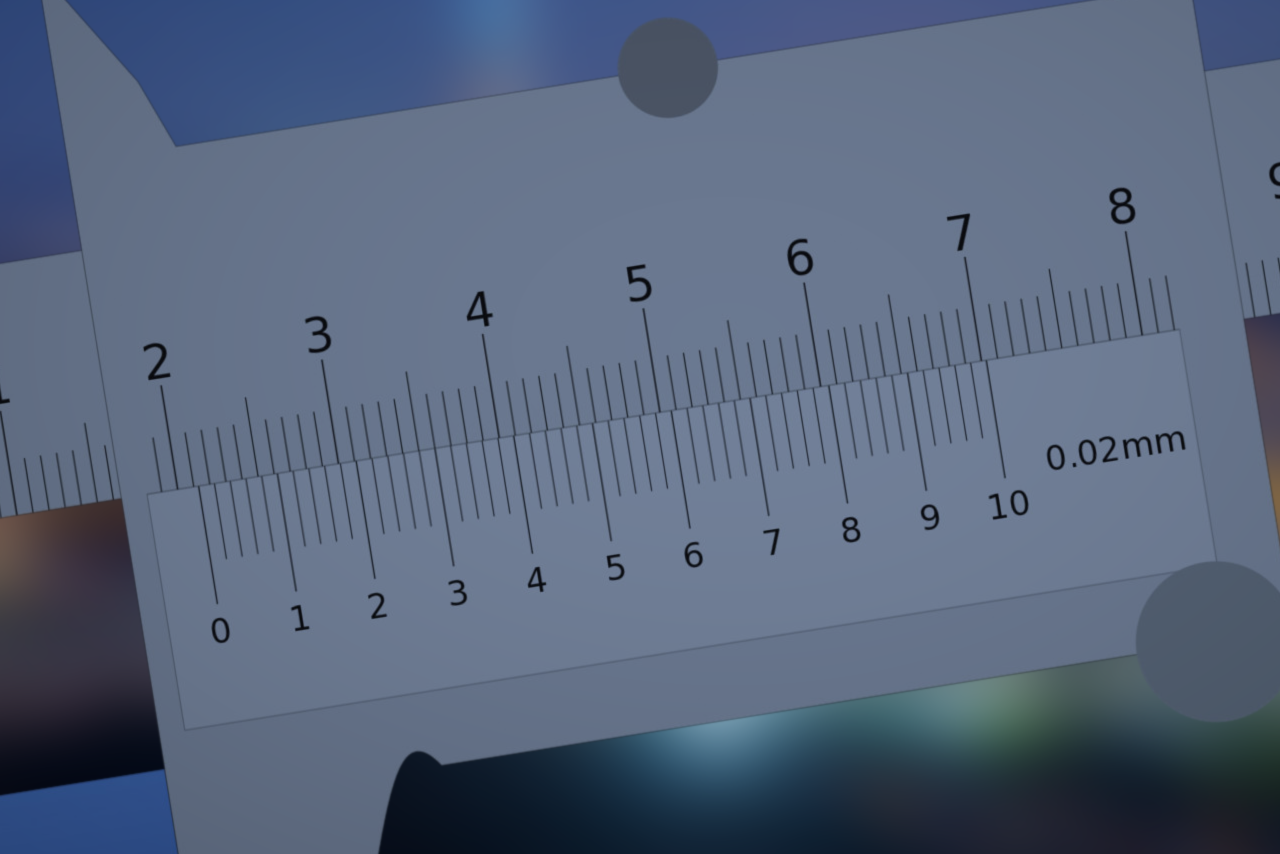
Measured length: 21.3 mm
